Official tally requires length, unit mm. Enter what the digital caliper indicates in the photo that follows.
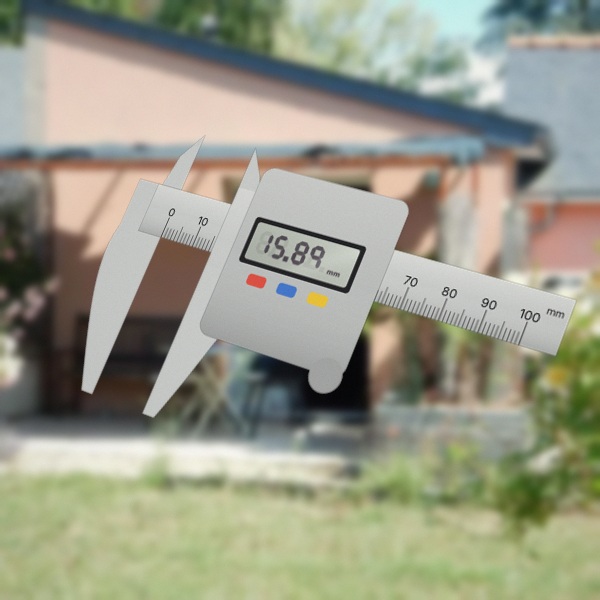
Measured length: 15.89 mm
